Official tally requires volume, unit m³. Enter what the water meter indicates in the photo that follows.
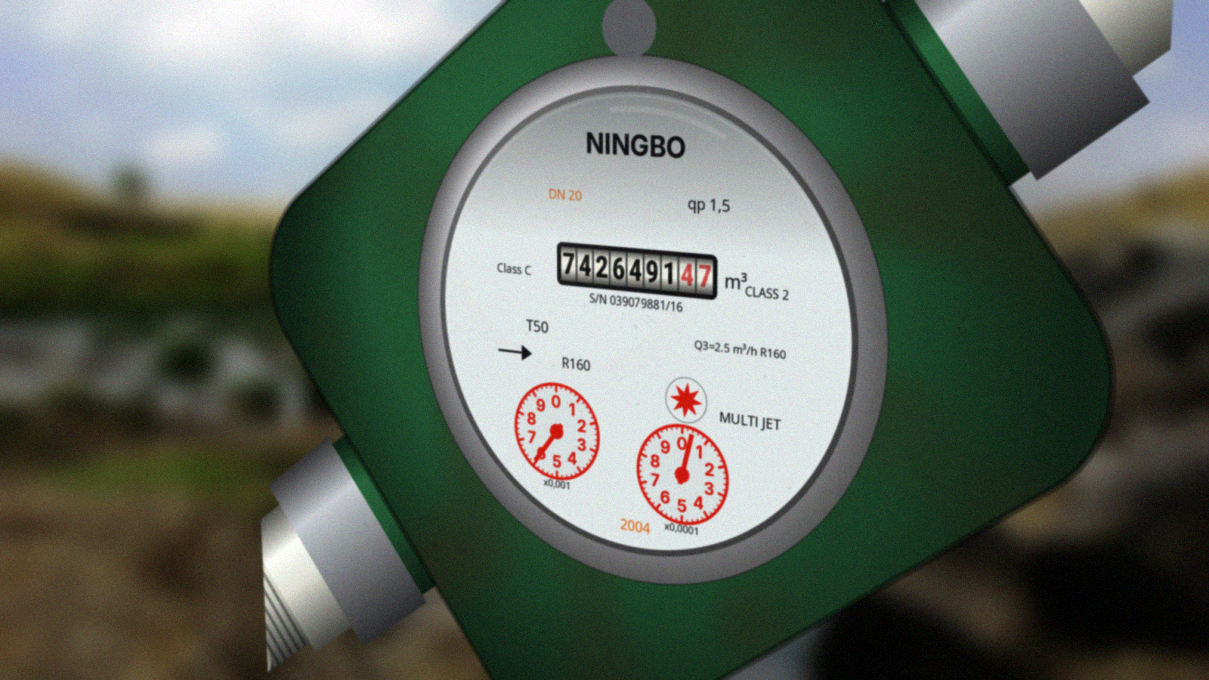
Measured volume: 7426491.4760 m³
